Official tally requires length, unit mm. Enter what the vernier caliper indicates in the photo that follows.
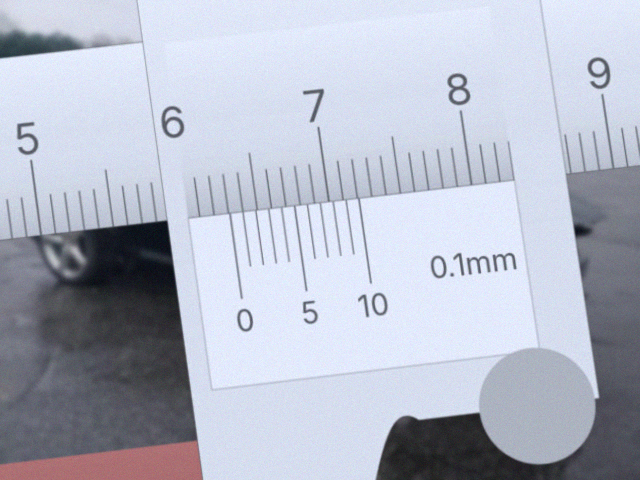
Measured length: 63.1 mm
